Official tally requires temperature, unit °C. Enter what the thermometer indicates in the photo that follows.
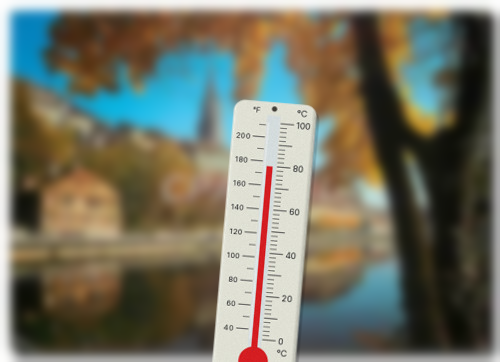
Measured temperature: 80 °C
